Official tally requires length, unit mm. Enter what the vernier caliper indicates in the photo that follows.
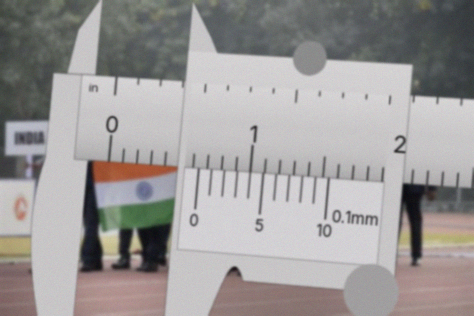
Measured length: 6.4 mm
